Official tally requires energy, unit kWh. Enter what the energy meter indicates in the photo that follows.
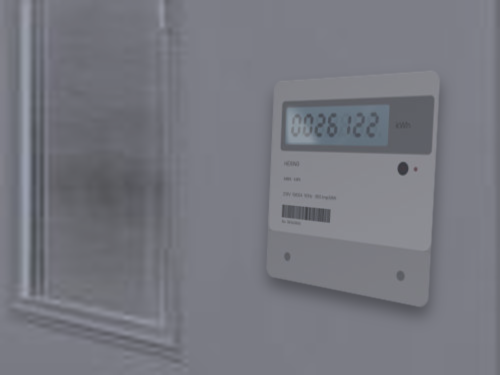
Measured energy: 26122 kWh
